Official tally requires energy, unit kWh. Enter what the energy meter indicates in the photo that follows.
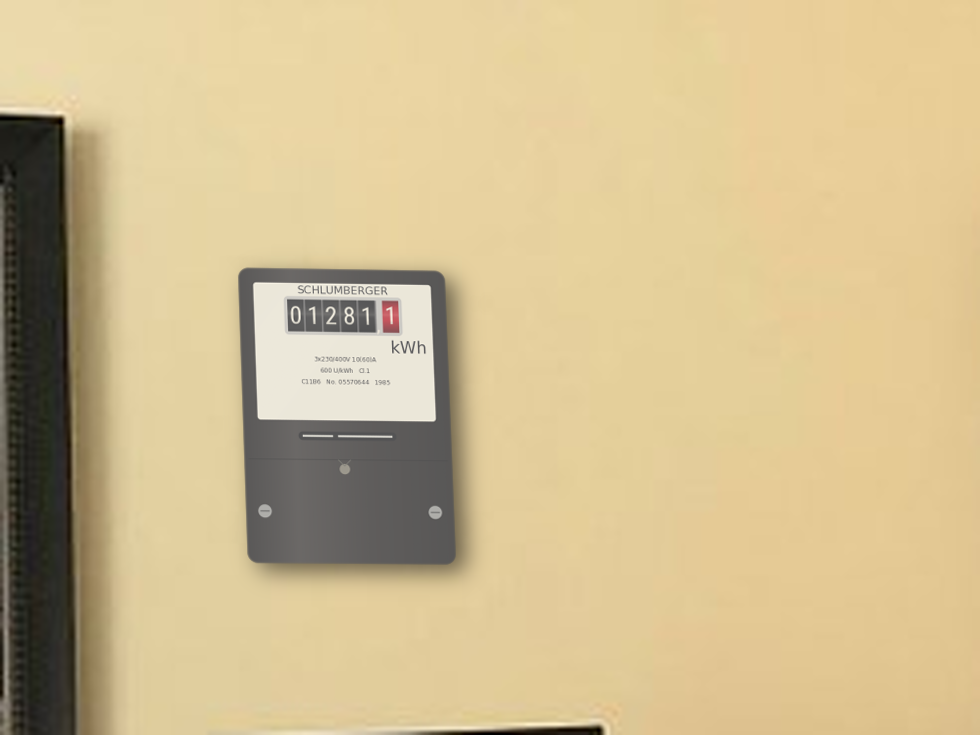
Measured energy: 1281.1 kWh
